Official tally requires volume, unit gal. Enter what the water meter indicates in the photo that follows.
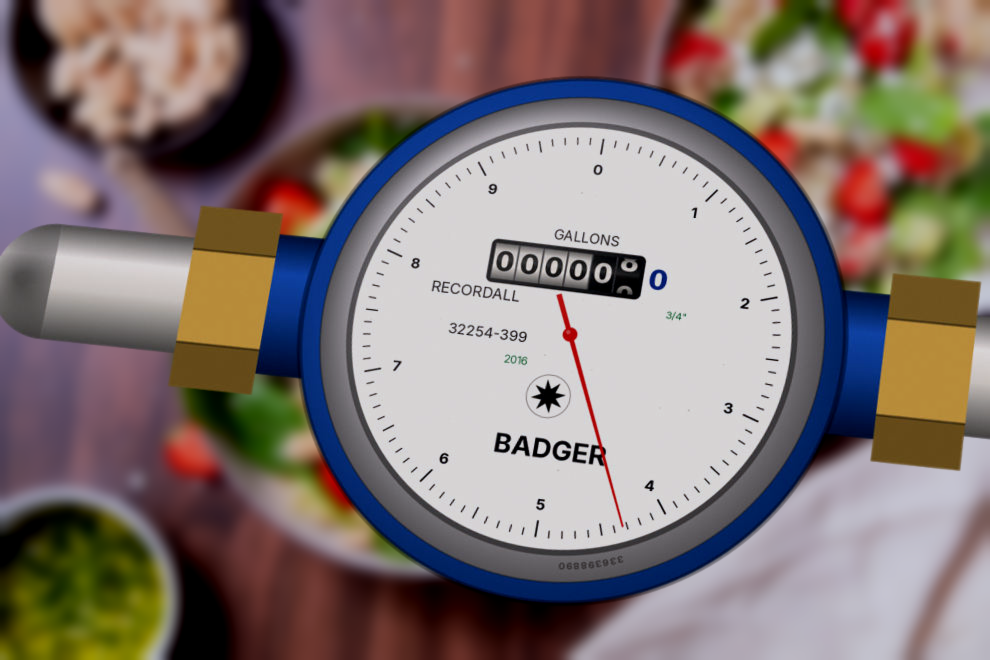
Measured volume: 84.3 gal
